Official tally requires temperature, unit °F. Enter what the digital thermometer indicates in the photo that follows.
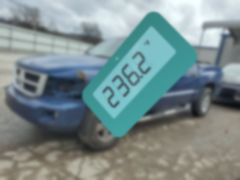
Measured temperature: 236.2 °F
